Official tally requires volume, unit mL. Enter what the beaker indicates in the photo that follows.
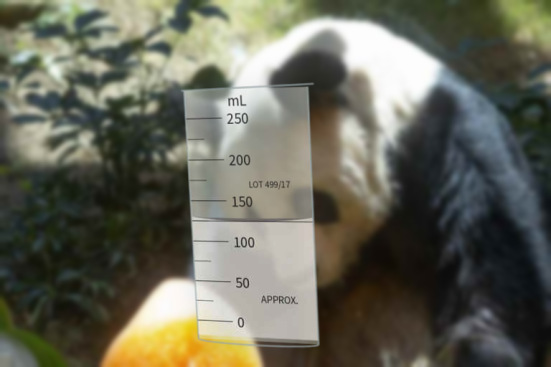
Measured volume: 125 mL
